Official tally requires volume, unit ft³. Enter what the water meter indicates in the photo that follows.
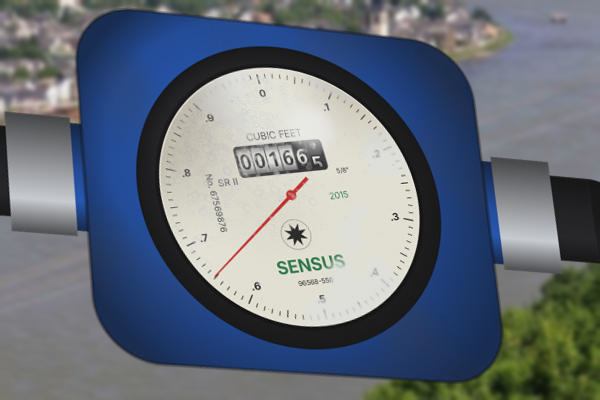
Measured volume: 1664.65 ft³
